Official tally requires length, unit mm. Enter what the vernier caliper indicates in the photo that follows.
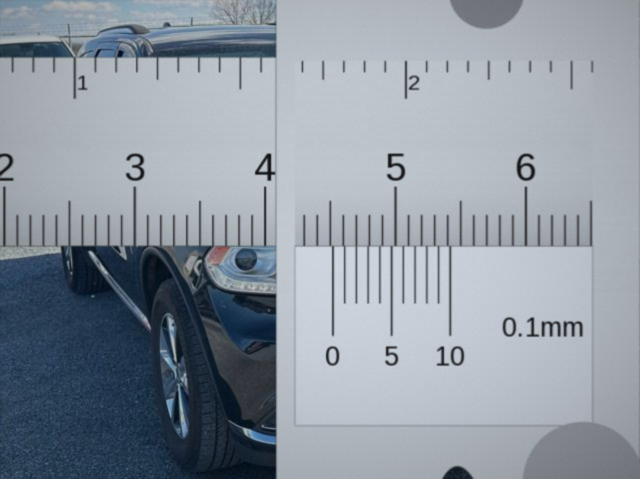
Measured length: 45.2 mm
